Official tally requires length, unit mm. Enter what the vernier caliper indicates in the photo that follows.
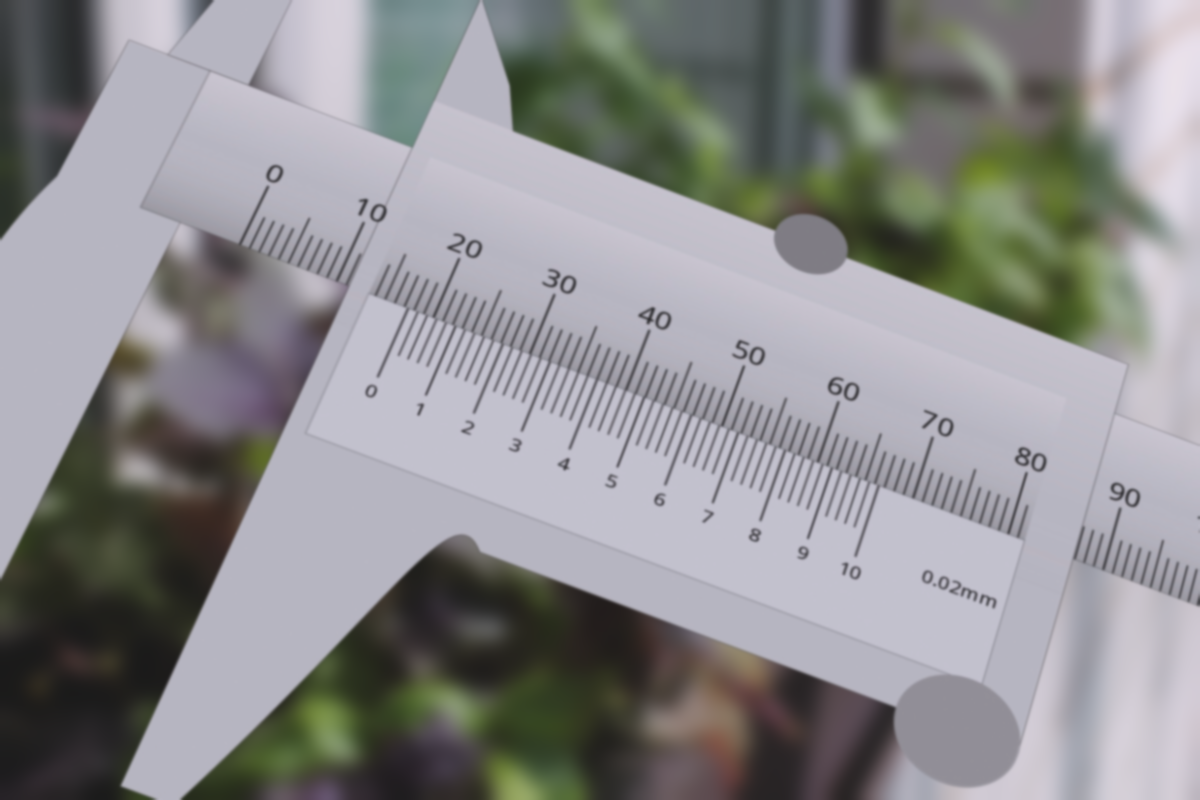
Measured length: 17.4 mm
